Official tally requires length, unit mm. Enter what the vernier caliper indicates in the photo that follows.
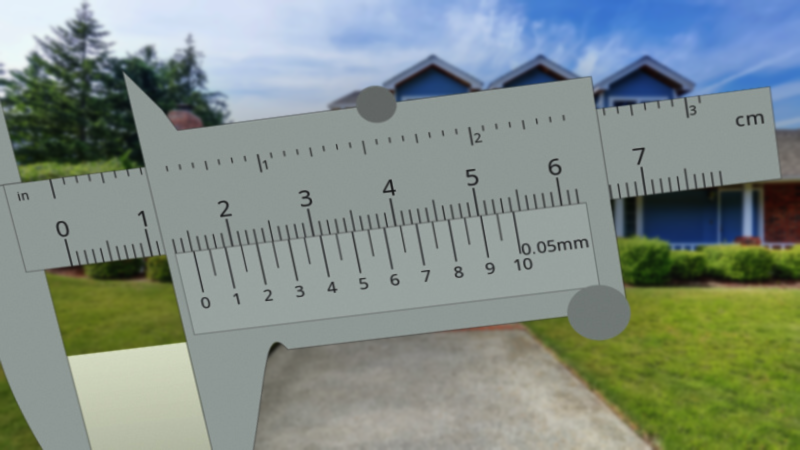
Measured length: 15.2 mm
